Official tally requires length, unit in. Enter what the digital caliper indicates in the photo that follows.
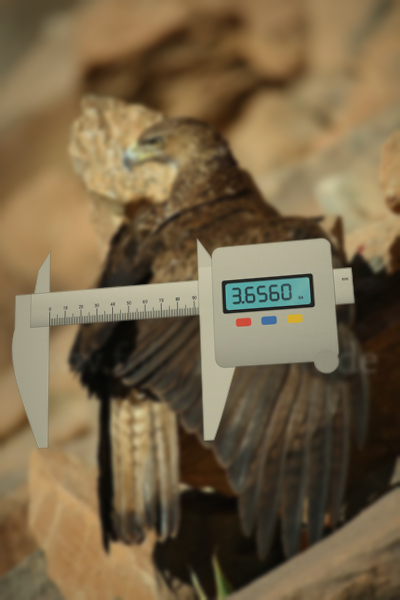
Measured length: 3.6560 in
